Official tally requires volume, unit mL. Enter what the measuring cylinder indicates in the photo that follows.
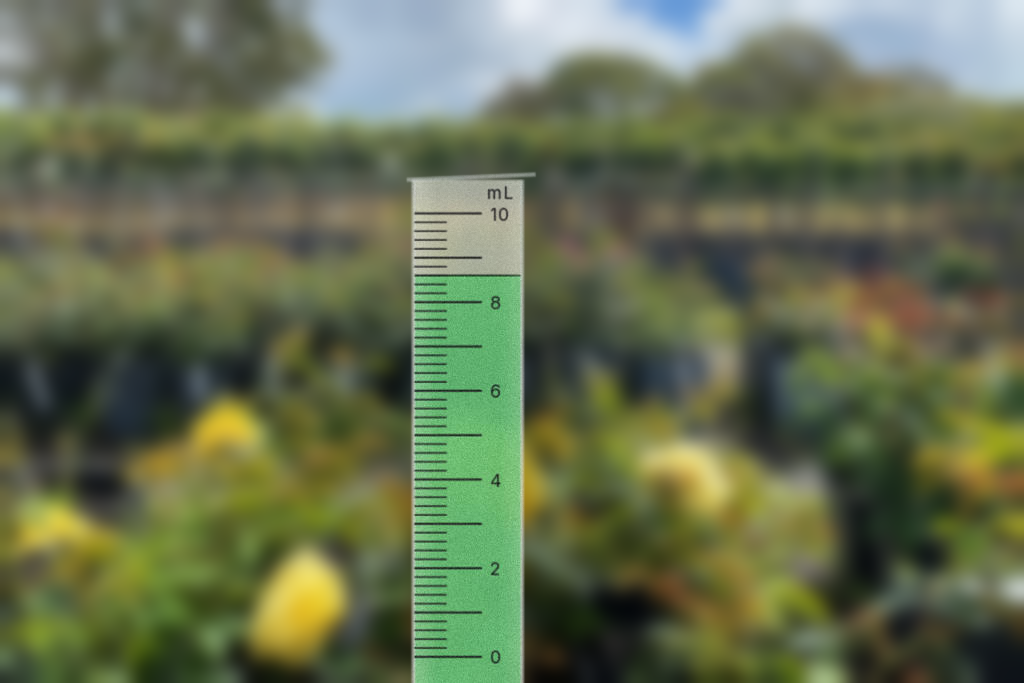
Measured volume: 8.6 mL
